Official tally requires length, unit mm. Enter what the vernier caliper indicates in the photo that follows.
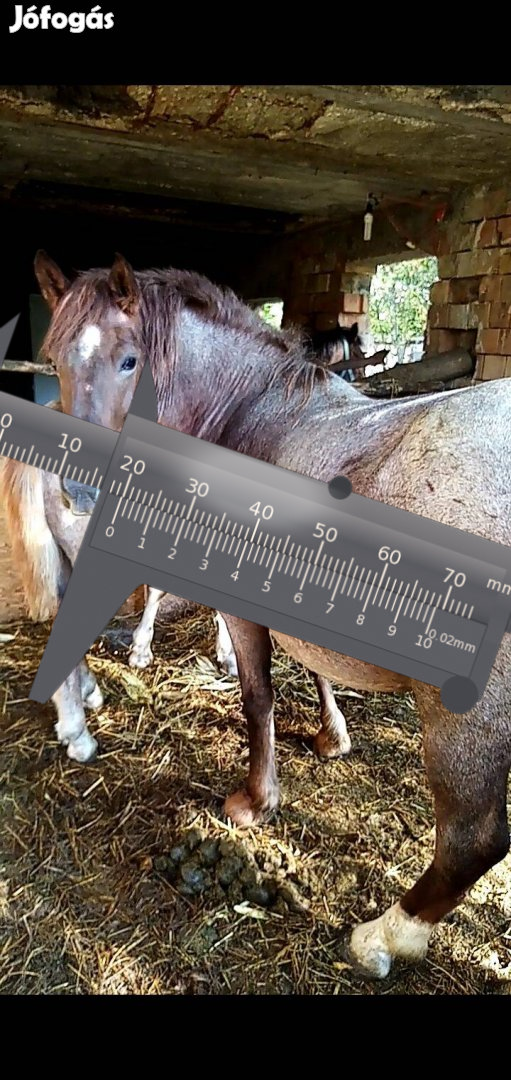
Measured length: 19.8 mm
